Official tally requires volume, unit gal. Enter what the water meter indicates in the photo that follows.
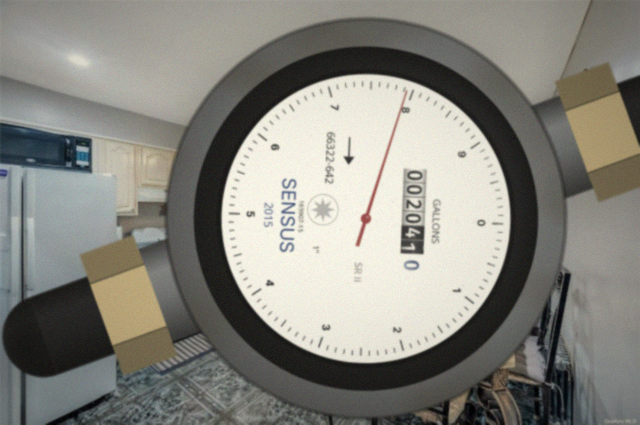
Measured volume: 20407.9 gal
